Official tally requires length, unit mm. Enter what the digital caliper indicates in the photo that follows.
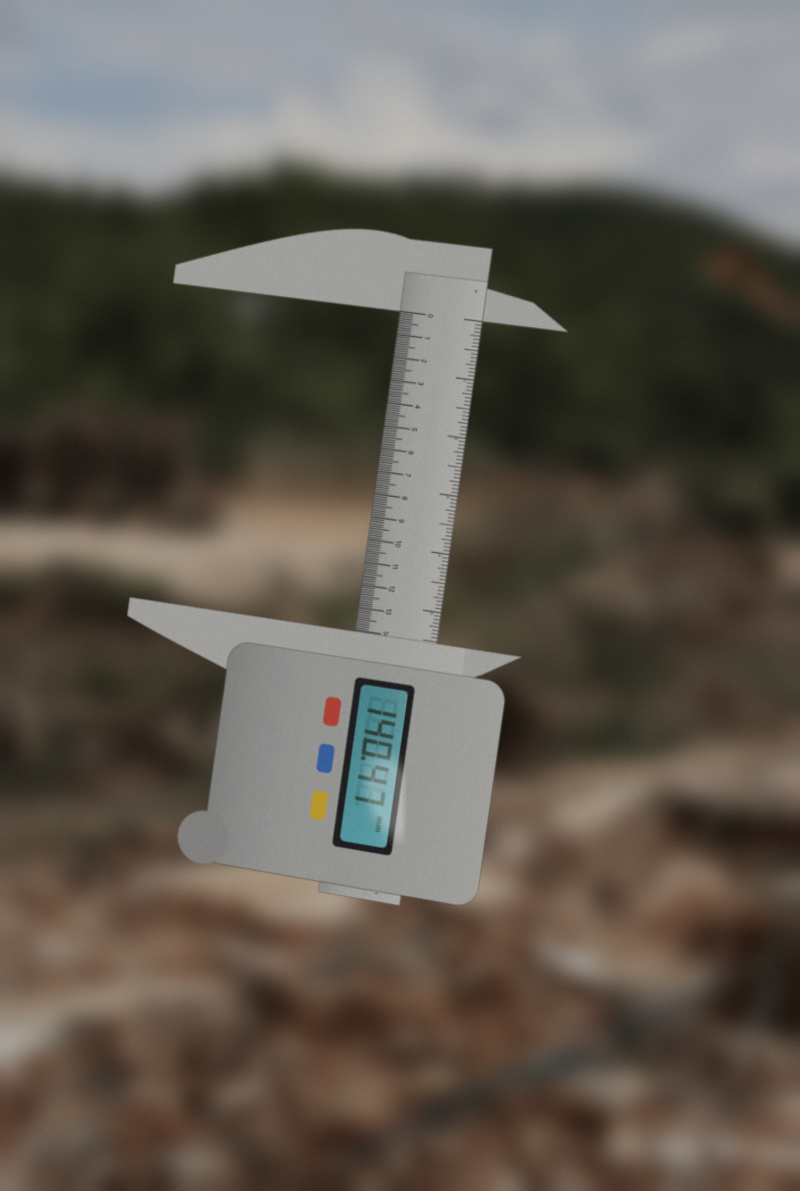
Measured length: 140.47 mm
